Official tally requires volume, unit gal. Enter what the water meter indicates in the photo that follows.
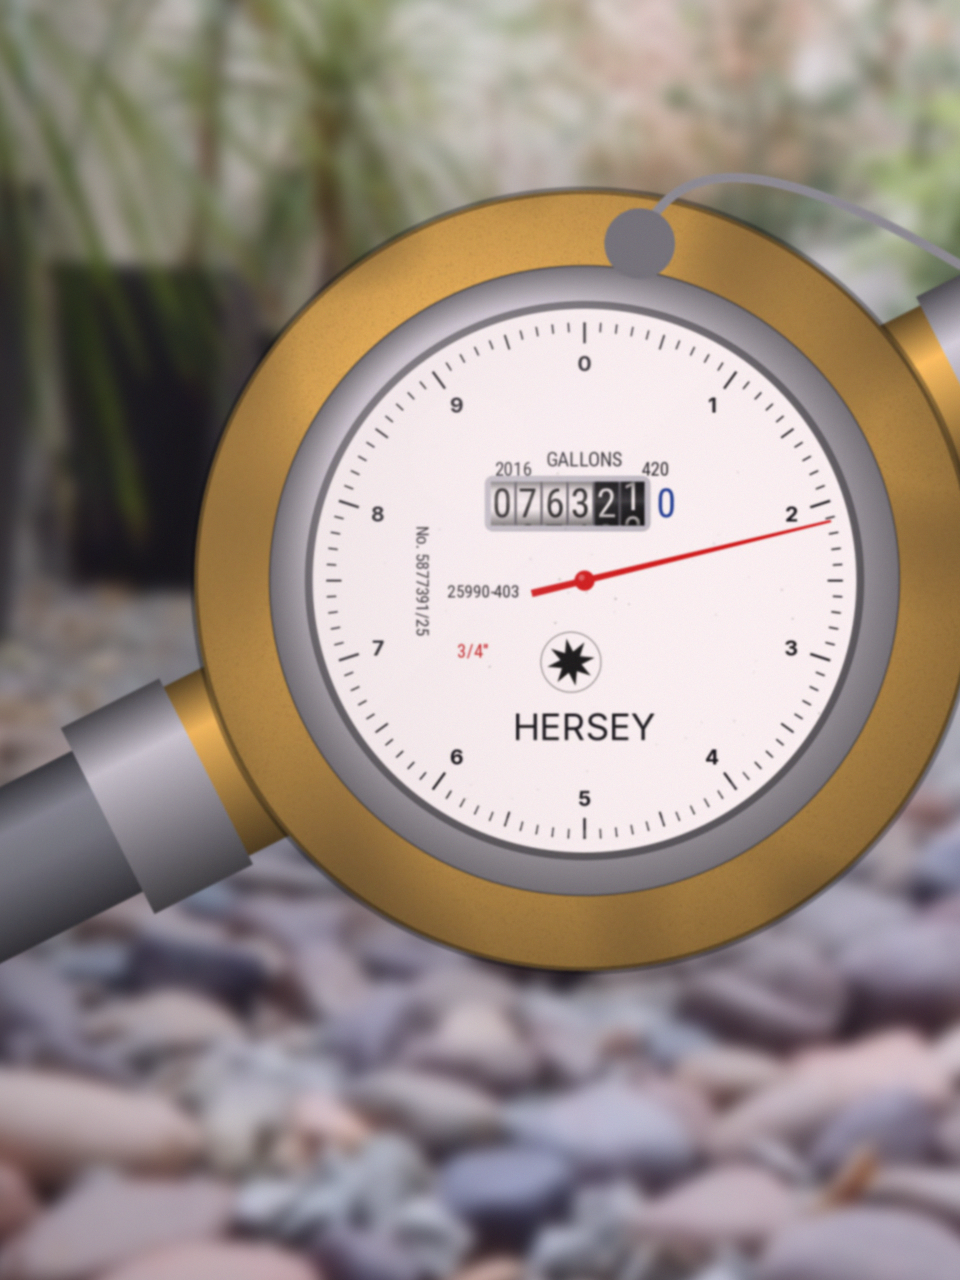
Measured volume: 763212.1 gal
